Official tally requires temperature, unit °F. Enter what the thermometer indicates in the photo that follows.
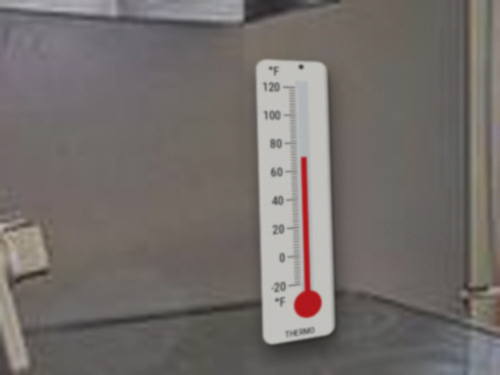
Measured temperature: 70 °F
